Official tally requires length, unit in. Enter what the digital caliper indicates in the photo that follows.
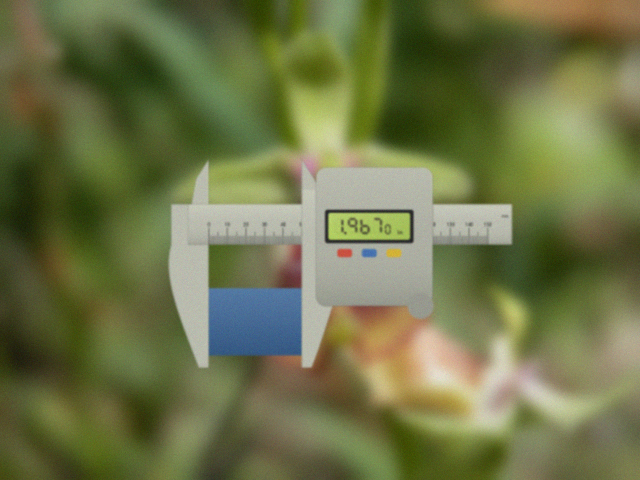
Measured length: 1.9670 in
